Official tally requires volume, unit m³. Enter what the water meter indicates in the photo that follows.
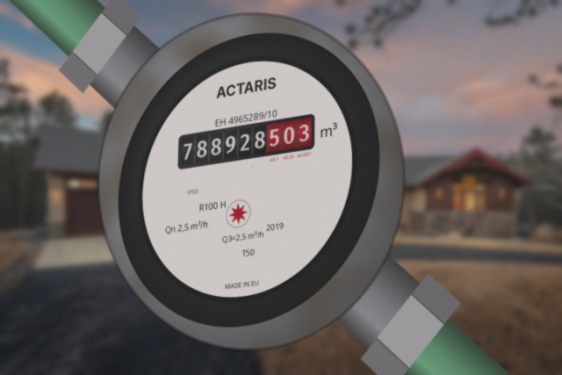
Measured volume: 788928.503 m³
